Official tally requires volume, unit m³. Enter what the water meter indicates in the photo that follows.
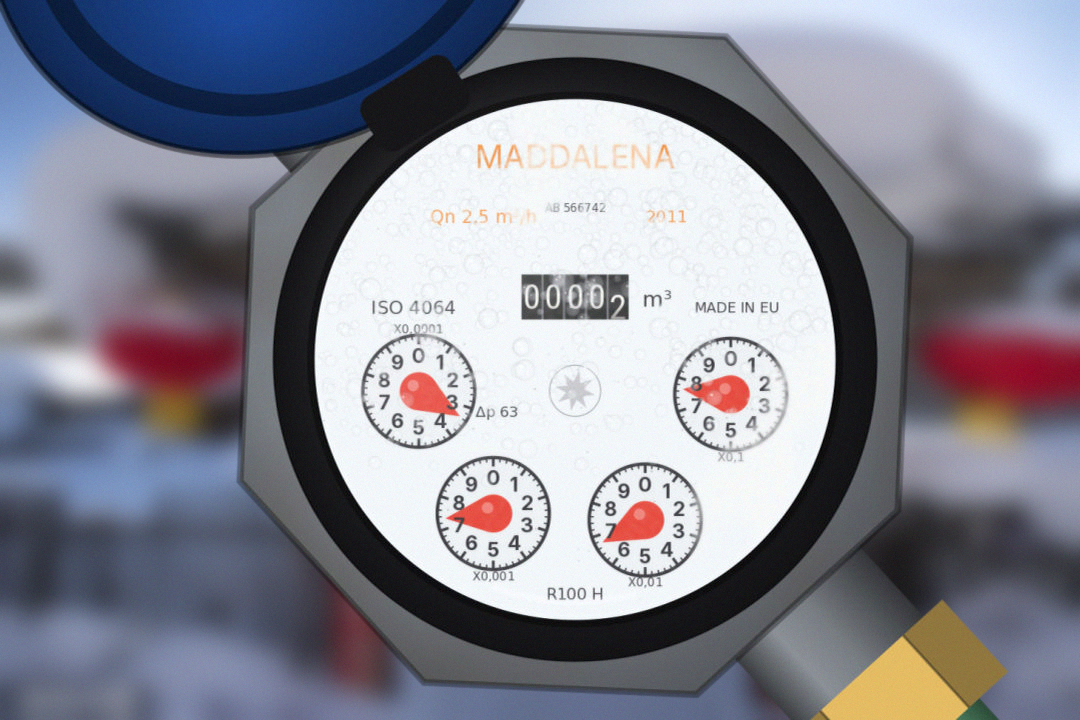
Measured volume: 1.7673 m³
